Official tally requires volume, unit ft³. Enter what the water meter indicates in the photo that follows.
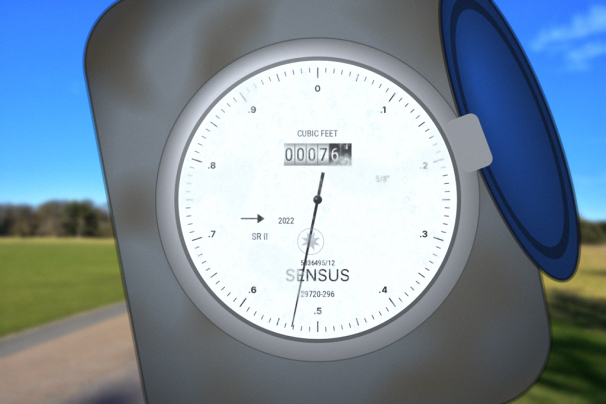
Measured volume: 761.53 ft³
